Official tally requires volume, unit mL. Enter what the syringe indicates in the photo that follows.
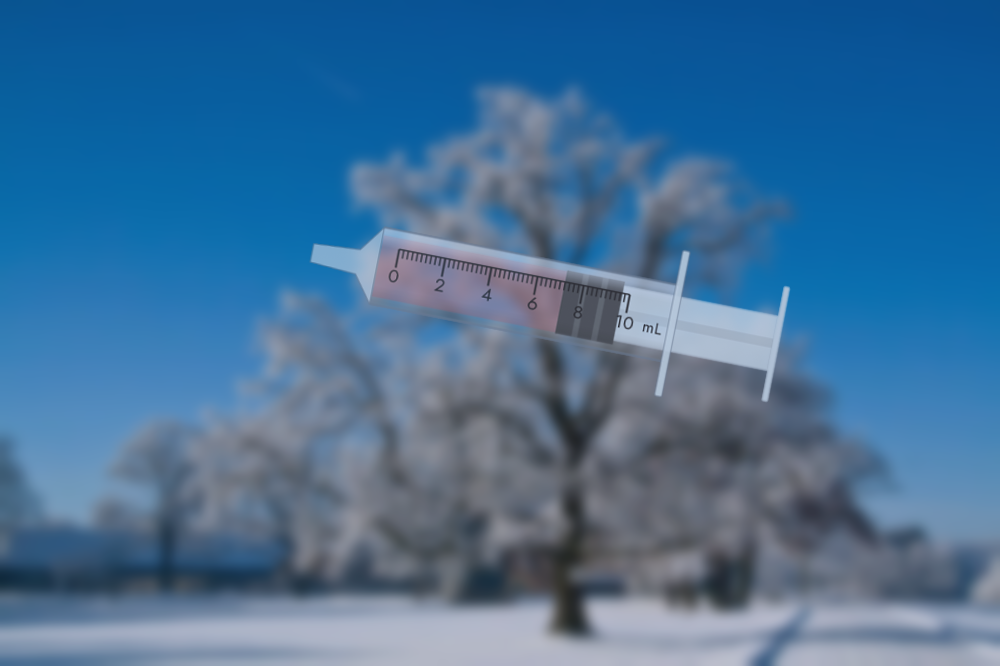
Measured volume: 7.2 mL
